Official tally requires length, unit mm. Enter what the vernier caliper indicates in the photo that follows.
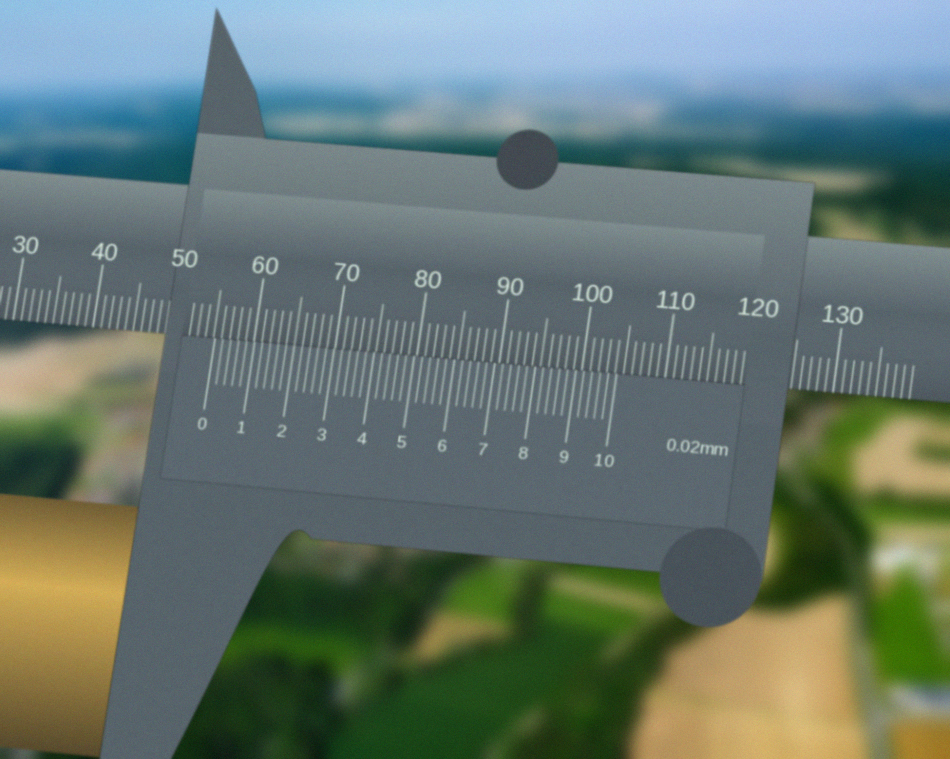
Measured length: 55.2 mm
